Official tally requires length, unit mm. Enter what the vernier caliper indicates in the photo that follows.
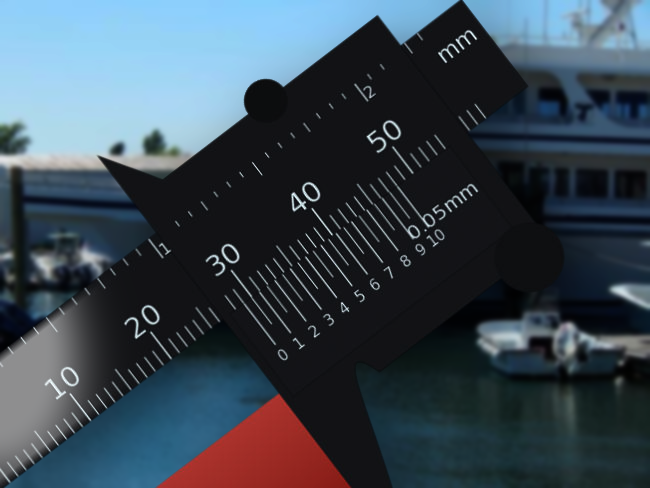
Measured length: 29.0 mm
